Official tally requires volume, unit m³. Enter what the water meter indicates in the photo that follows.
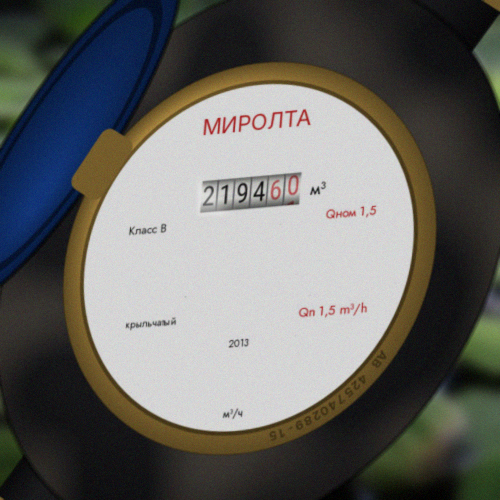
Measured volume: 2194.60 m³
